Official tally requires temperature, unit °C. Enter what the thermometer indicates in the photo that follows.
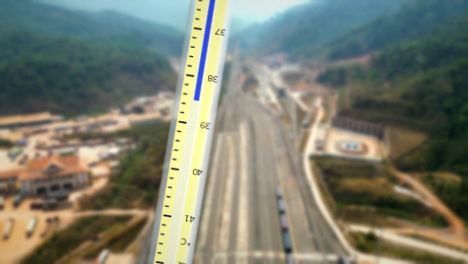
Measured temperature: 38.5 °C
